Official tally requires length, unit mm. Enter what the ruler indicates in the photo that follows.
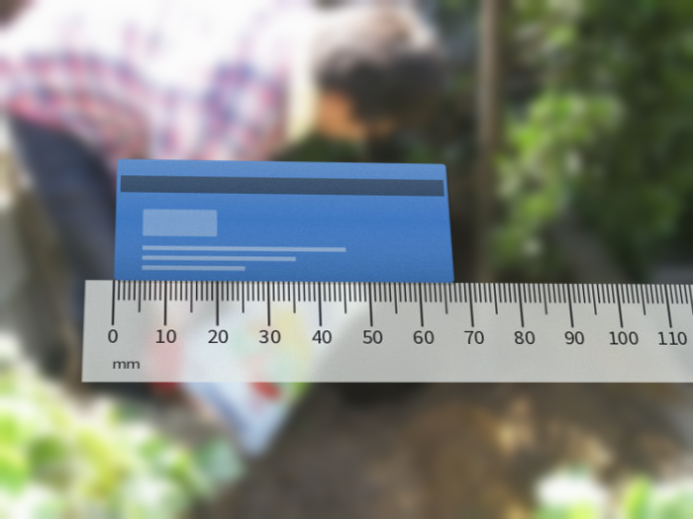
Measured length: 67 mm
